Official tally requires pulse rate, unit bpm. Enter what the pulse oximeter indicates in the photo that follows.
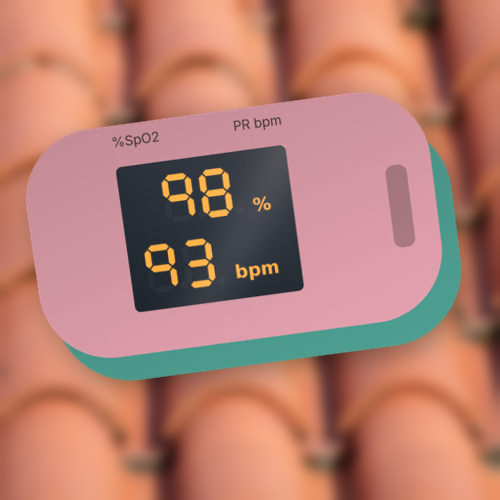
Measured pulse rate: 93 bpm
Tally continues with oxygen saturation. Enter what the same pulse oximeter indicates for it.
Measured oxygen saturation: 98 %
